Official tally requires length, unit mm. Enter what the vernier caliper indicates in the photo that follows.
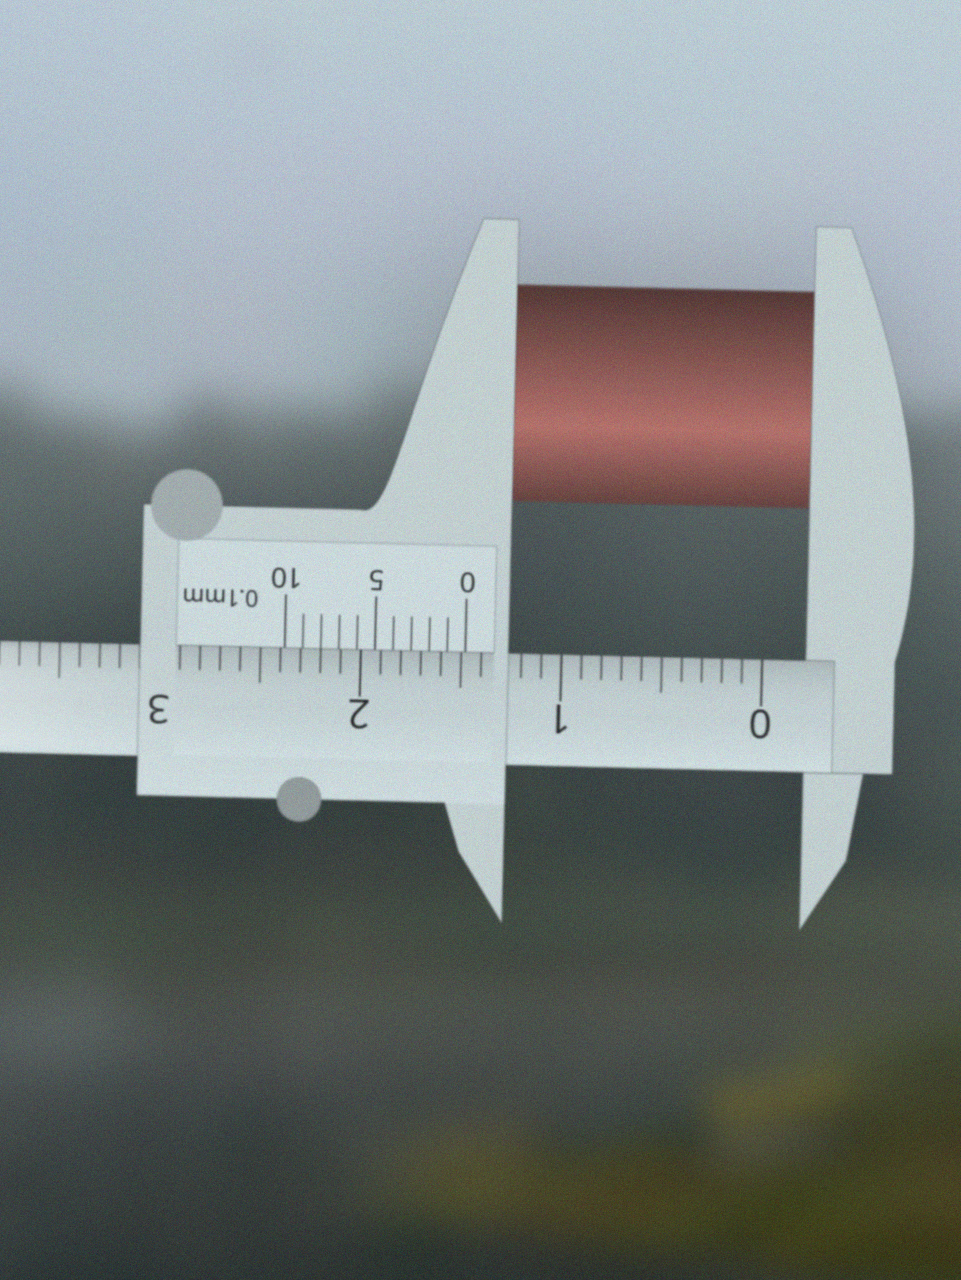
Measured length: 14.8 mm
